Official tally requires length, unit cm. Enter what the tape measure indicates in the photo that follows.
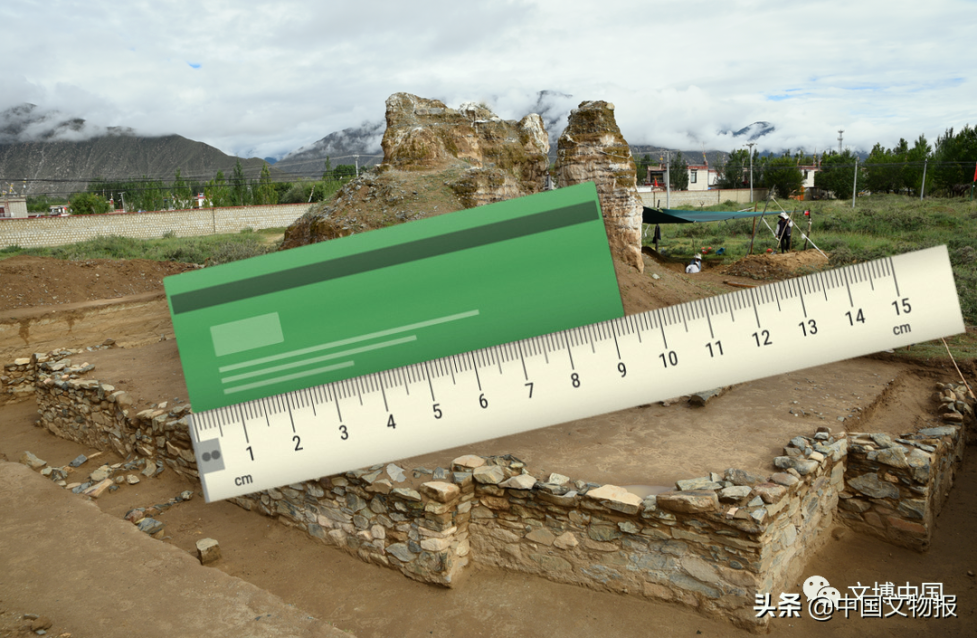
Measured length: 9.3 cm
